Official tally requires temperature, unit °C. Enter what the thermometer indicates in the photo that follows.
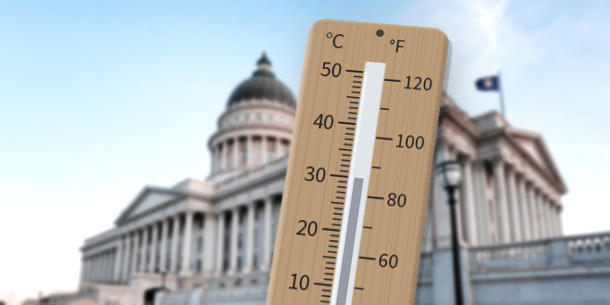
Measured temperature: 30 °C
